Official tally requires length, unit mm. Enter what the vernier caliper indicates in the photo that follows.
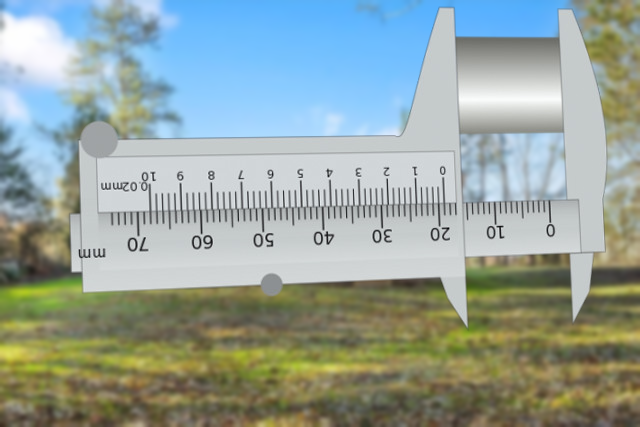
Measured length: 19.0 mm
